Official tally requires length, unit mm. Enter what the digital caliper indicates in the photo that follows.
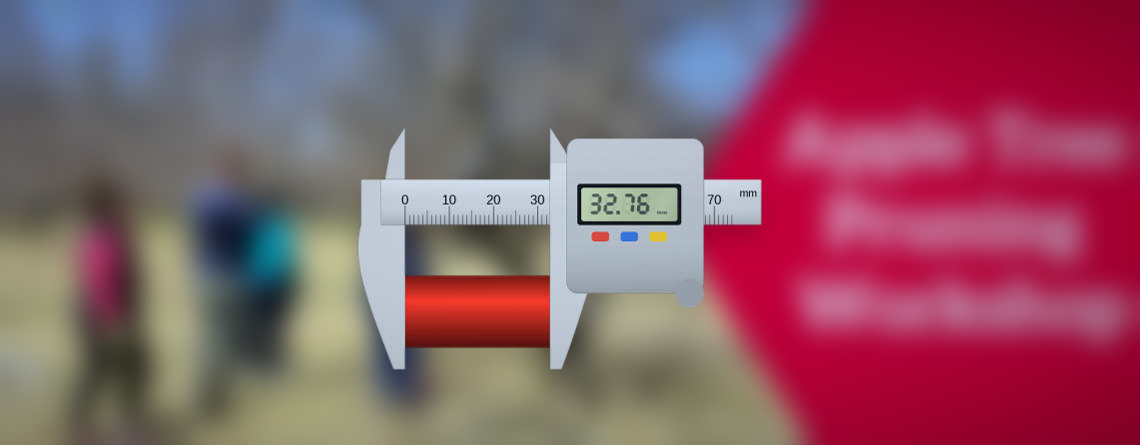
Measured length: 32.76 mm
